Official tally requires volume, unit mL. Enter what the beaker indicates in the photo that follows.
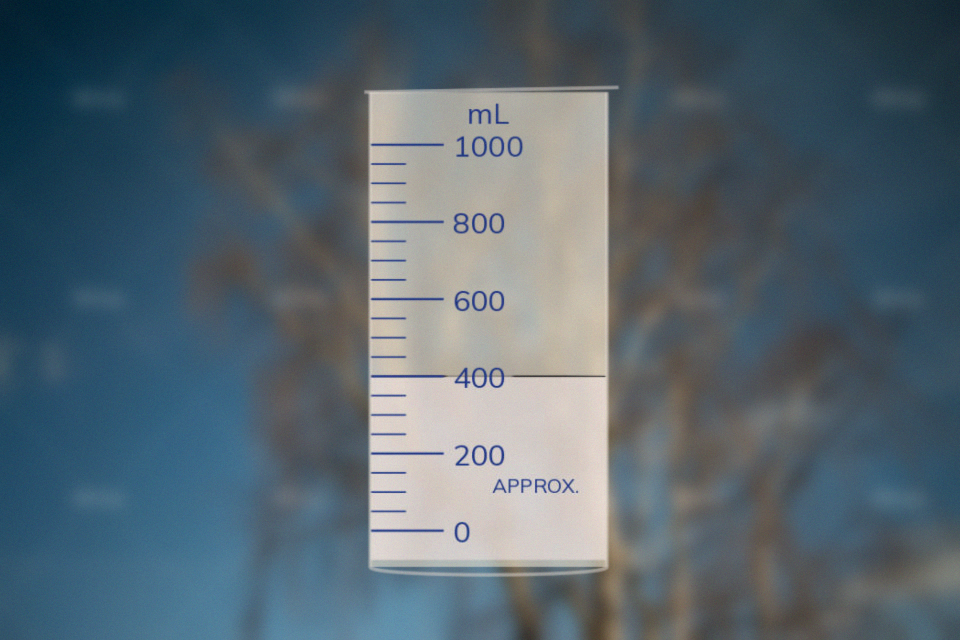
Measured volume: 400 mL
